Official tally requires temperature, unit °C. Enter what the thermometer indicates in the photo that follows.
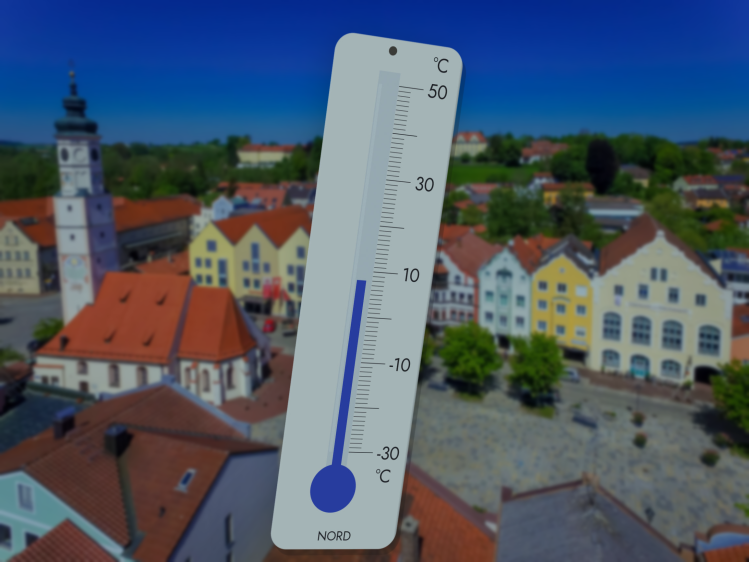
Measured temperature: 8 °C
